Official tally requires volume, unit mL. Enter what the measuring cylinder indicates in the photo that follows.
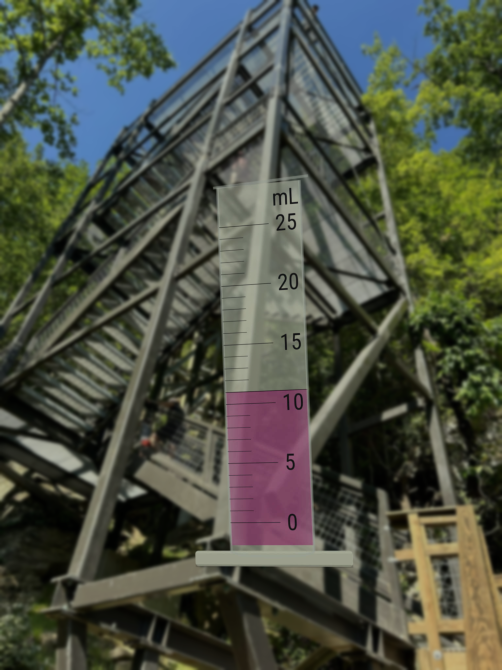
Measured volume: 11 mL
